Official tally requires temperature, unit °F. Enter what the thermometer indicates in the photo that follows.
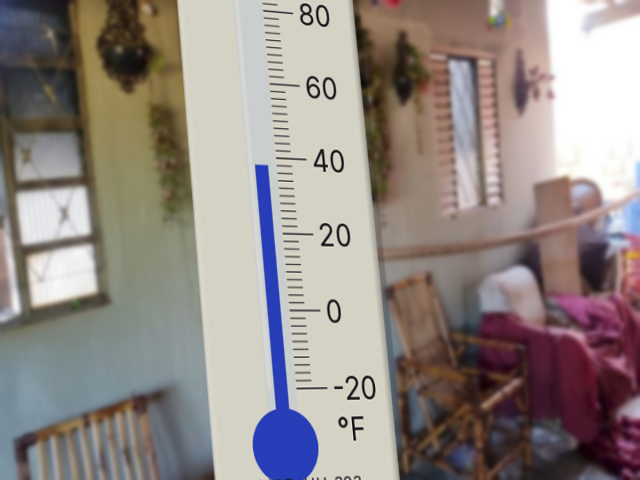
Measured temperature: 38 °F
